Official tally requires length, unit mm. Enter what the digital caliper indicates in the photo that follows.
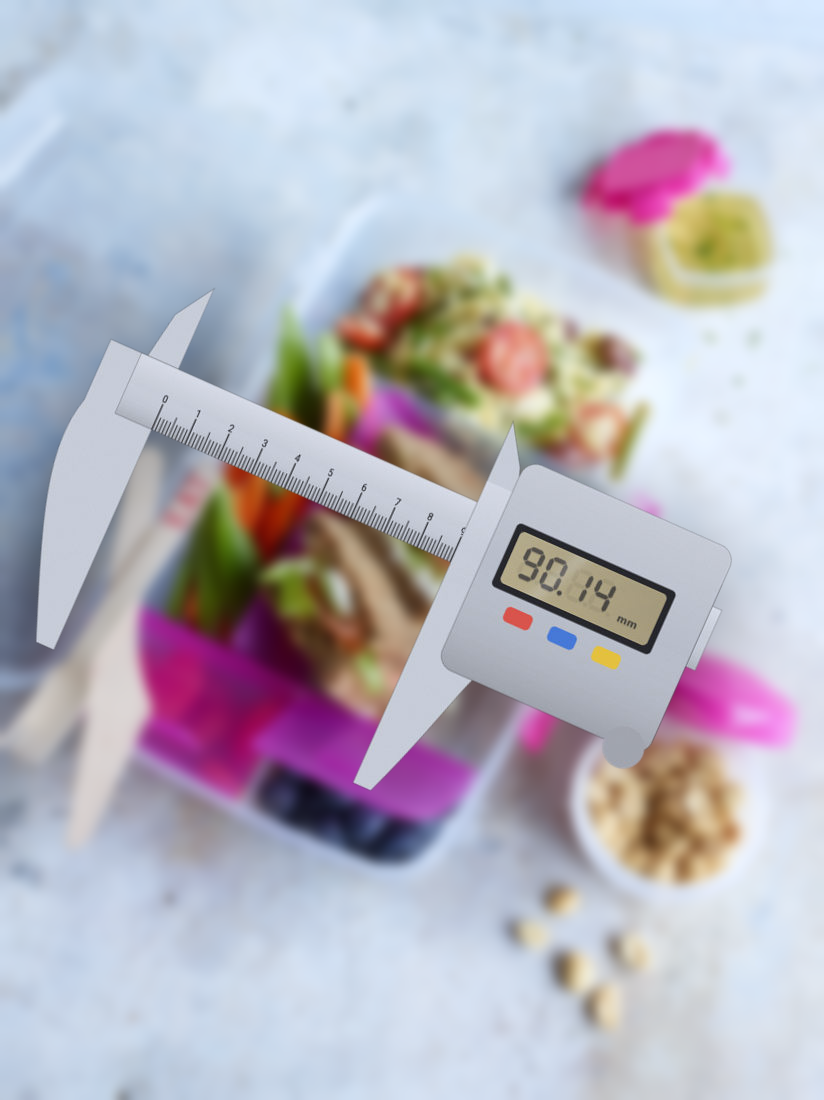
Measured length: 90.14 mm
